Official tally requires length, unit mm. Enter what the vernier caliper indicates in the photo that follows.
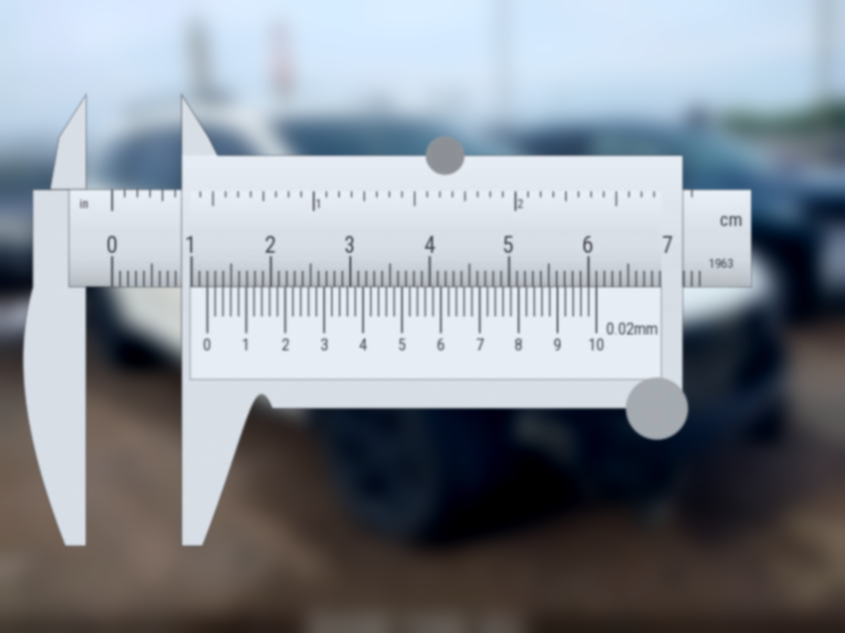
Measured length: 12.0 mm
